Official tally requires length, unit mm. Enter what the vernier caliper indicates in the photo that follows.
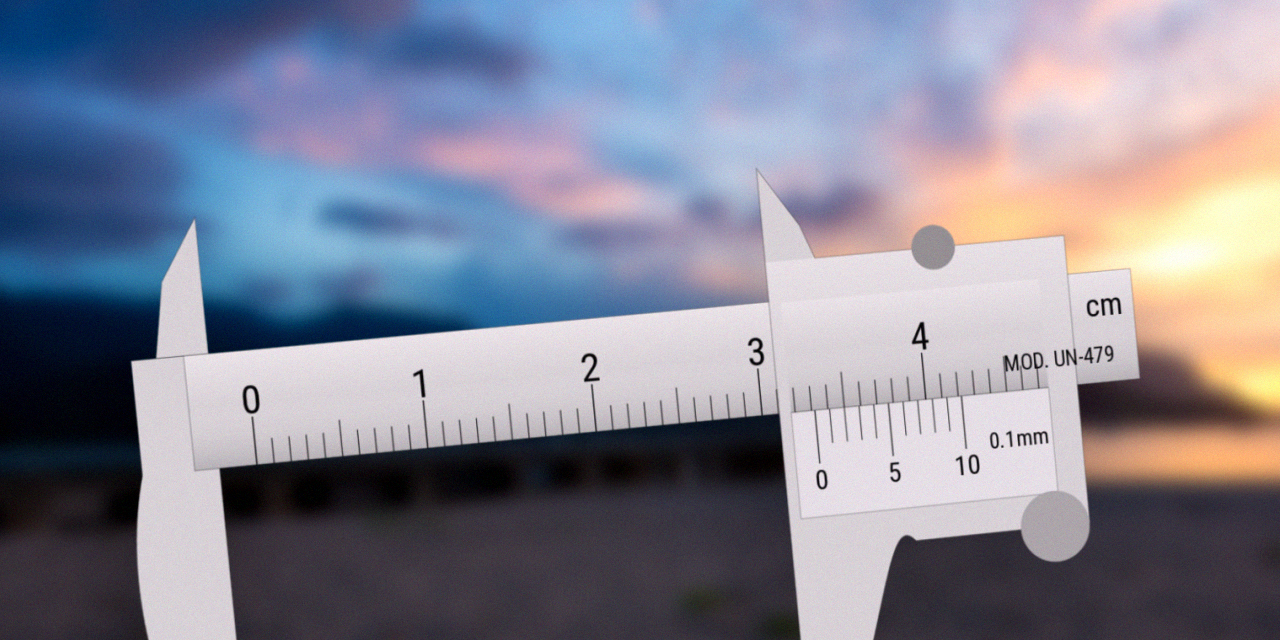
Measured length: 33.2 mm
